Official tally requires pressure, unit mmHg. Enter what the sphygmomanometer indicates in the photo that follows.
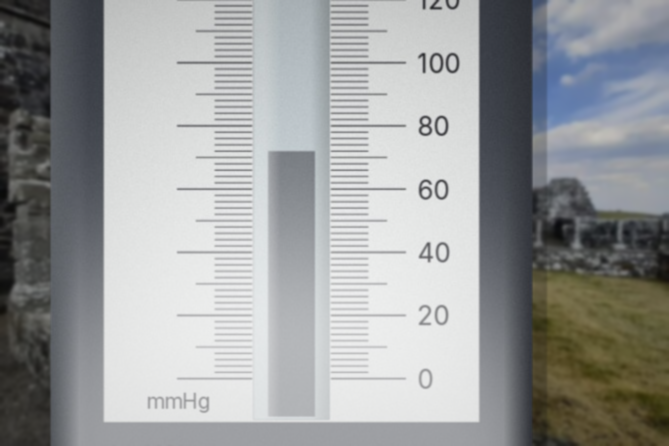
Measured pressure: 72 mmHg
